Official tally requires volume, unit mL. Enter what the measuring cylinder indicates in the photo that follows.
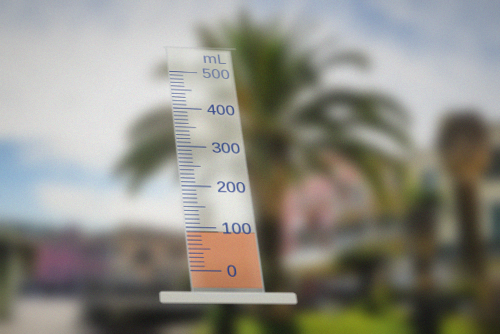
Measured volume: 90 mL
